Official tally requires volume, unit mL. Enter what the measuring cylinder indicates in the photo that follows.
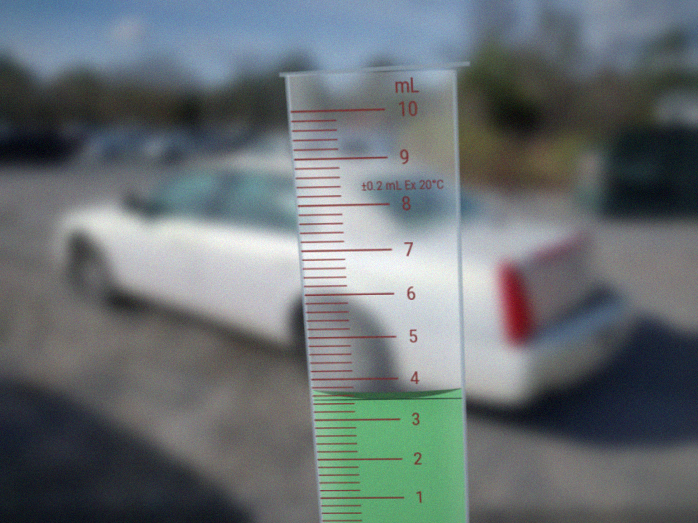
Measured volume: 3.5 mL
